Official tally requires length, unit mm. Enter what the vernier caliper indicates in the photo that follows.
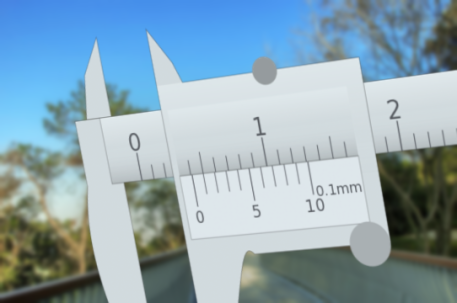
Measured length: 4.1 mm
